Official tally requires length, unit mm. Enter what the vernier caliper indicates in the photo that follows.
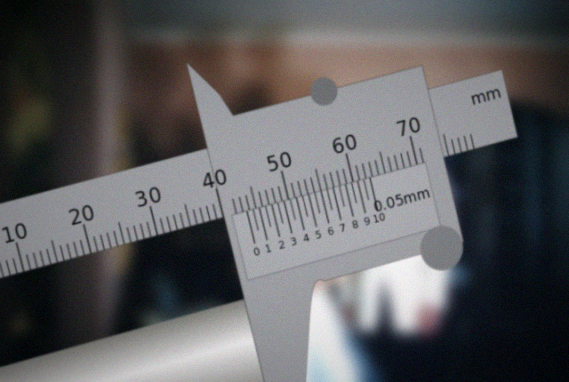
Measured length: 43.6 mm
